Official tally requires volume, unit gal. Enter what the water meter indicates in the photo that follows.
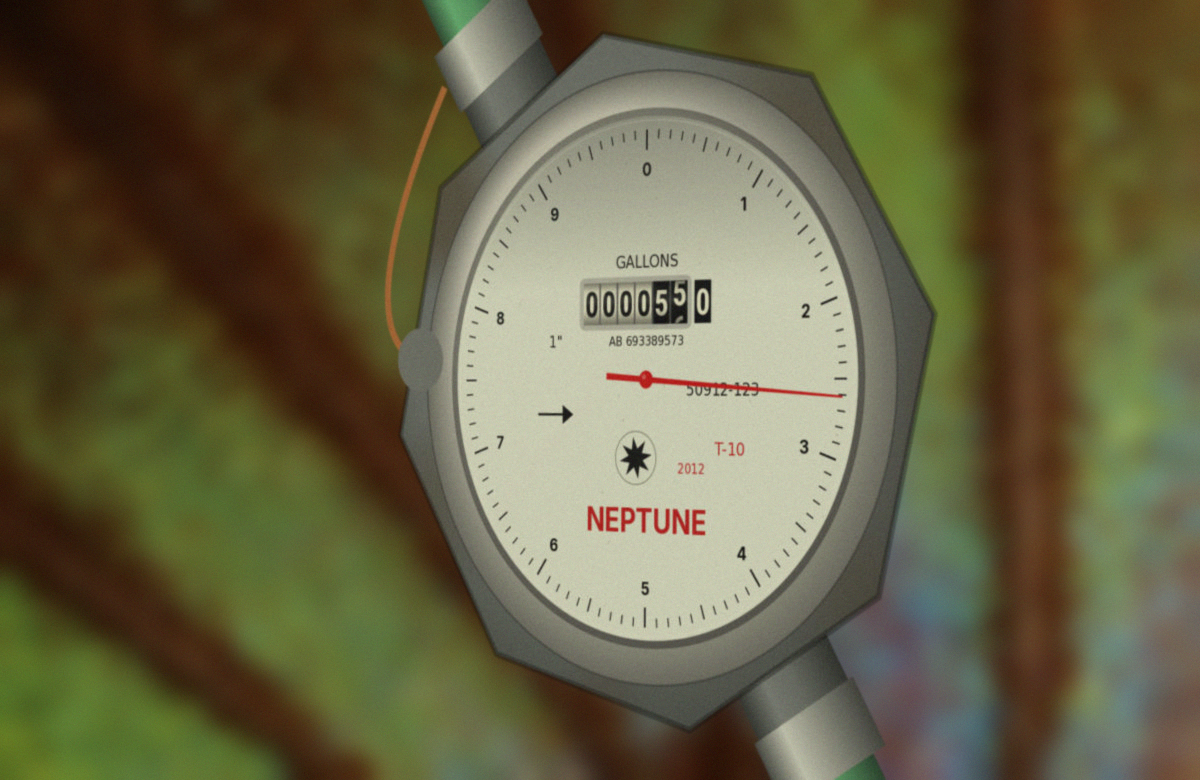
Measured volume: 552.6 gal
